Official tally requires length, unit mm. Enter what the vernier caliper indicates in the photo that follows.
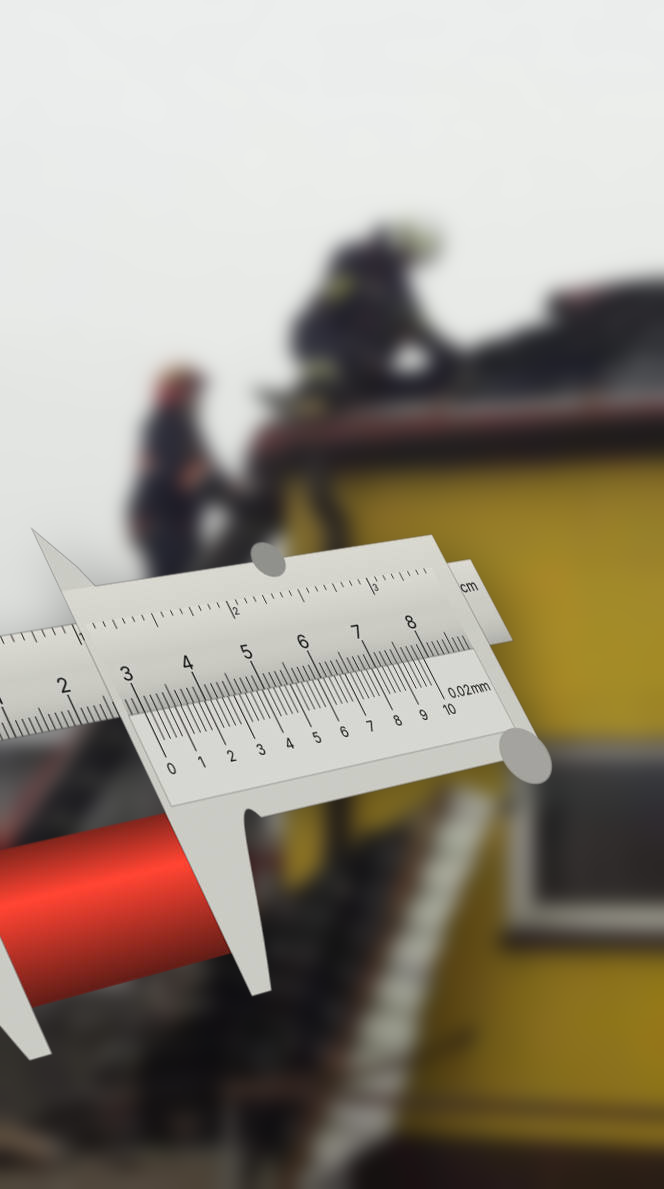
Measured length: 30.0 mm
